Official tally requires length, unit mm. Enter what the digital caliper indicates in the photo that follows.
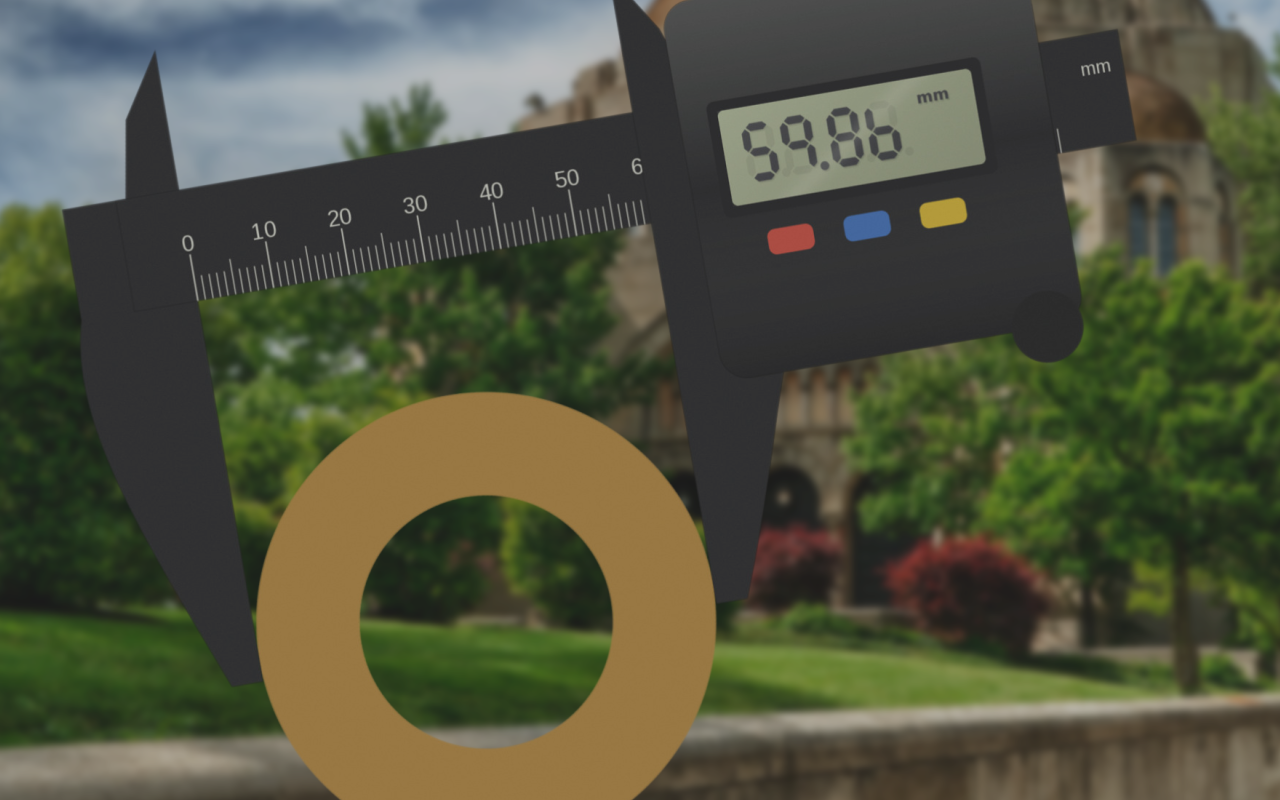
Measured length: 59.86 mm
